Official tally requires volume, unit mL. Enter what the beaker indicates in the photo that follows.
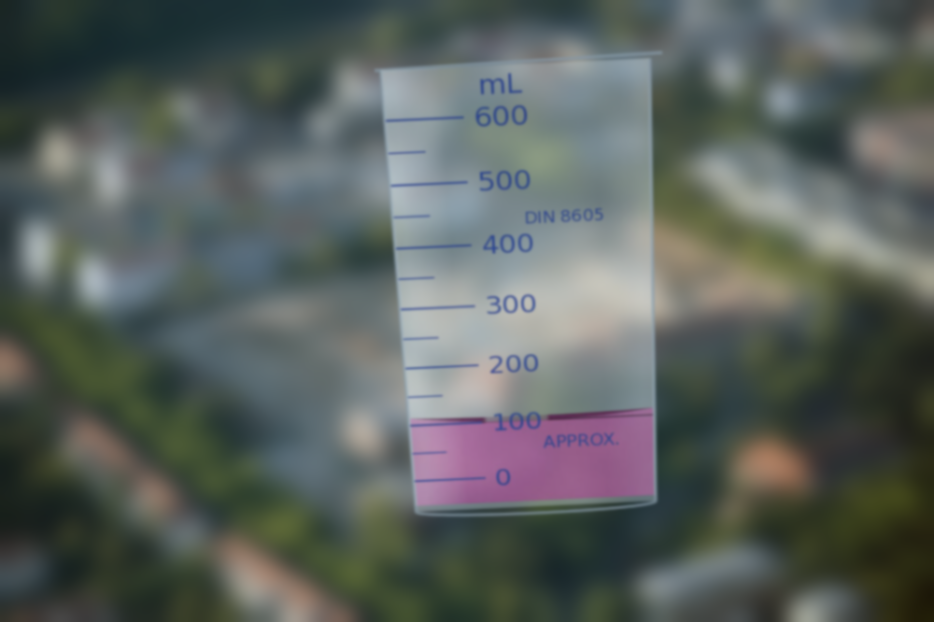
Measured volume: 100 mL
